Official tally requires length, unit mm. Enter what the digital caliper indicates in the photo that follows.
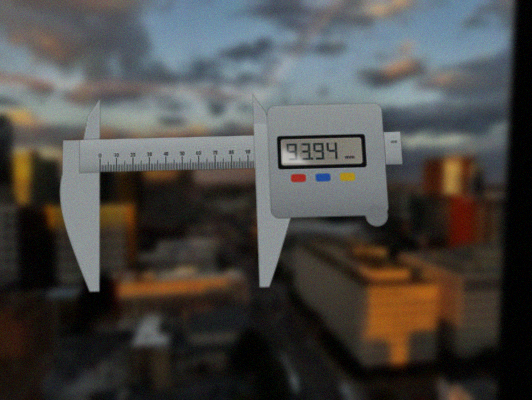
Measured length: 93.94 mm
